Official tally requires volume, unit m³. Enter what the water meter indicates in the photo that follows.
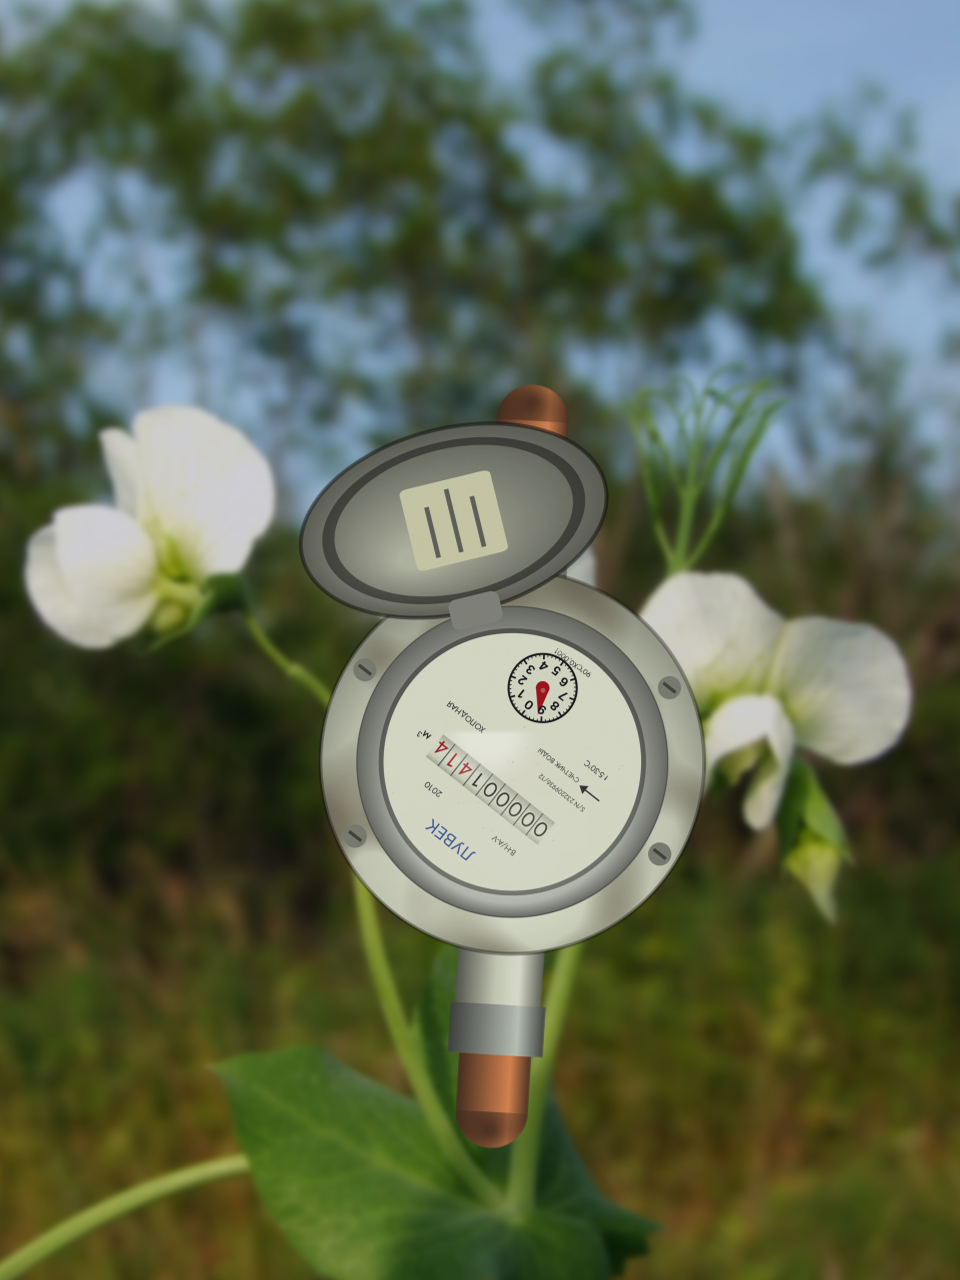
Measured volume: 1.4139 m³
